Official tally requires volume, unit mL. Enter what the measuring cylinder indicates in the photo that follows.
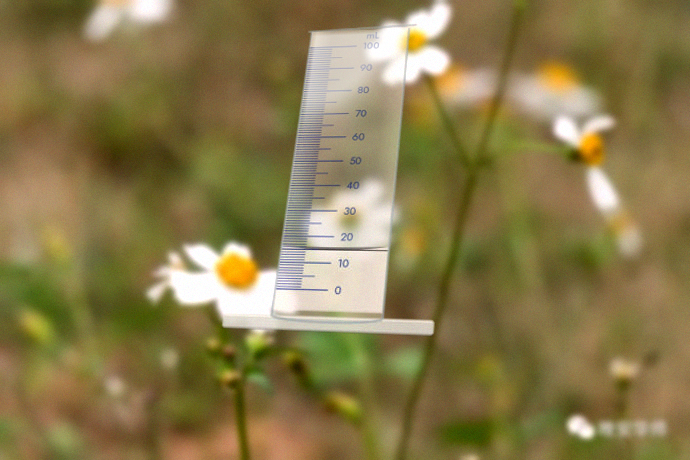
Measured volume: 15 mL
